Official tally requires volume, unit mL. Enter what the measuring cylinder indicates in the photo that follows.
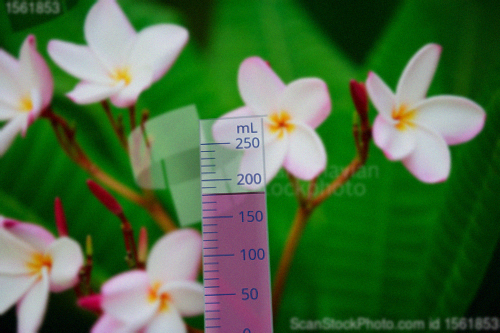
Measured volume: 180 mL
